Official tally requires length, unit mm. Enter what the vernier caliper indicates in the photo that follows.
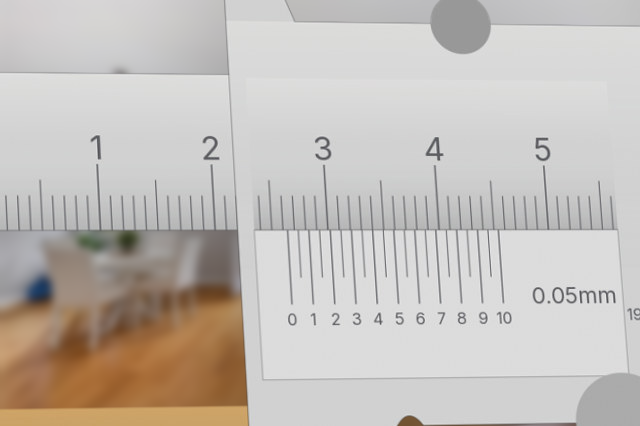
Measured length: 26.4 mm
